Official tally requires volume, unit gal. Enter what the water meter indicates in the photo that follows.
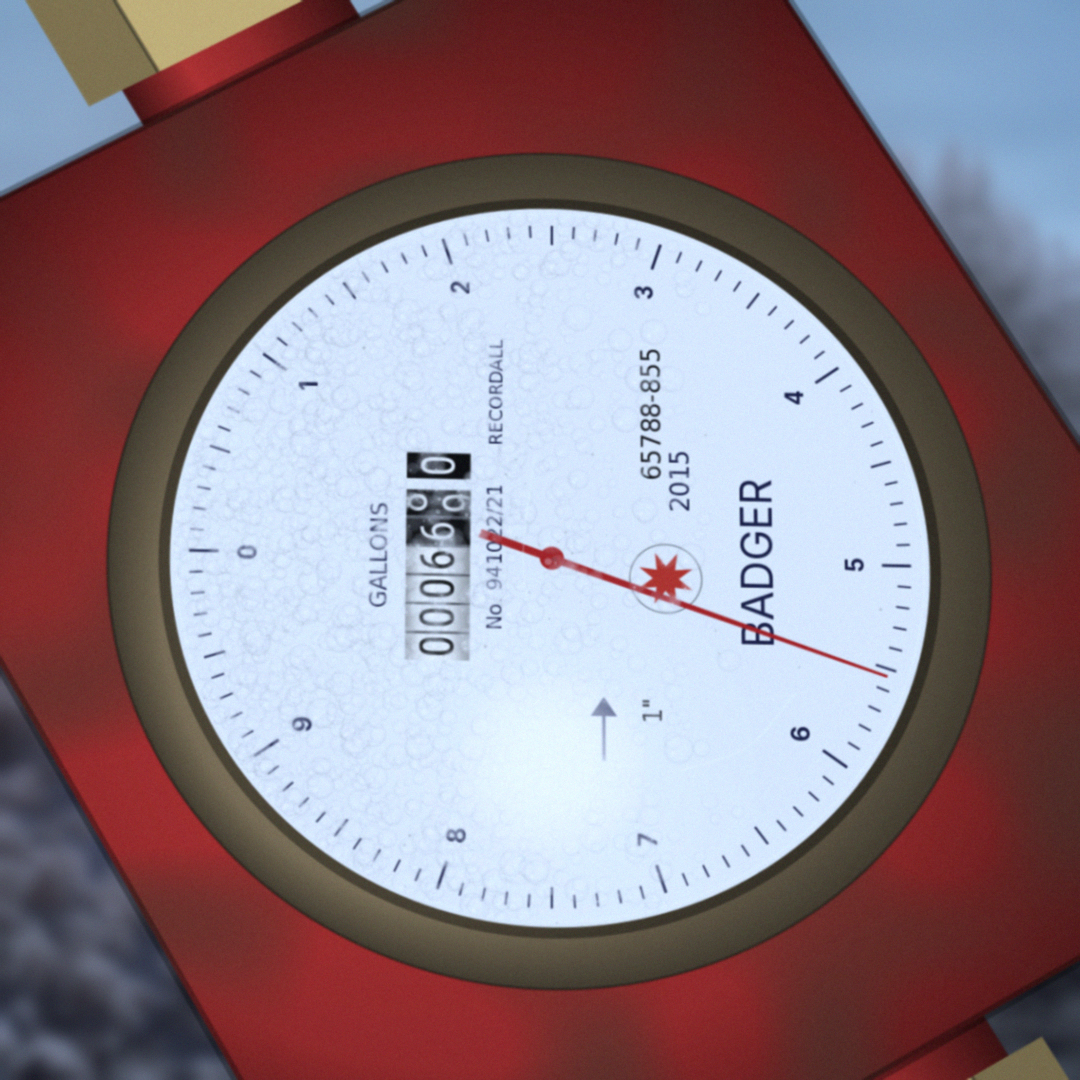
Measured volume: 6685.5 gal
